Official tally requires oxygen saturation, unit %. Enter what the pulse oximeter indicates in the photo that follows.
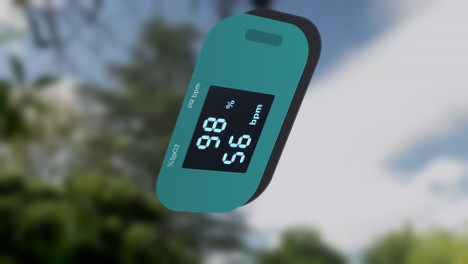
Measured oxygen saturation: 98 %
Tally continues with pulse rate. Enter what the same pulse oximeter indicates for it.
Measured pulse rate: 56 bpm
